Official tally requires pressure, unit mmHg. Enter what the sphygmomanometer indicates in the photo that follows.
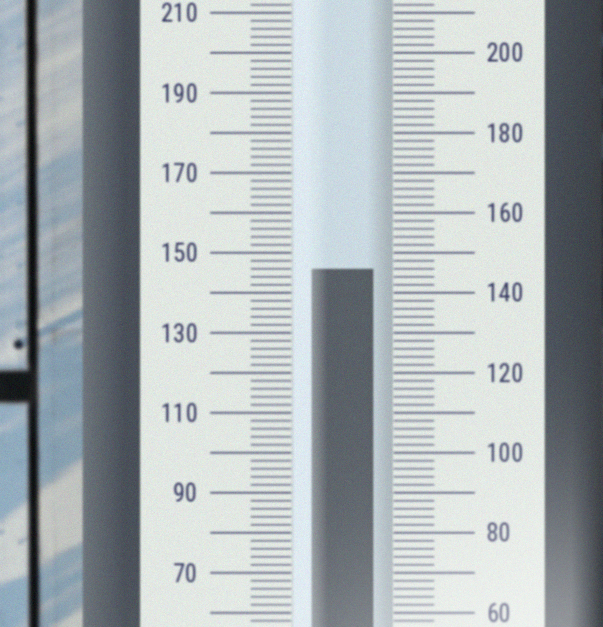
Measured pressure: 146 mmHg
